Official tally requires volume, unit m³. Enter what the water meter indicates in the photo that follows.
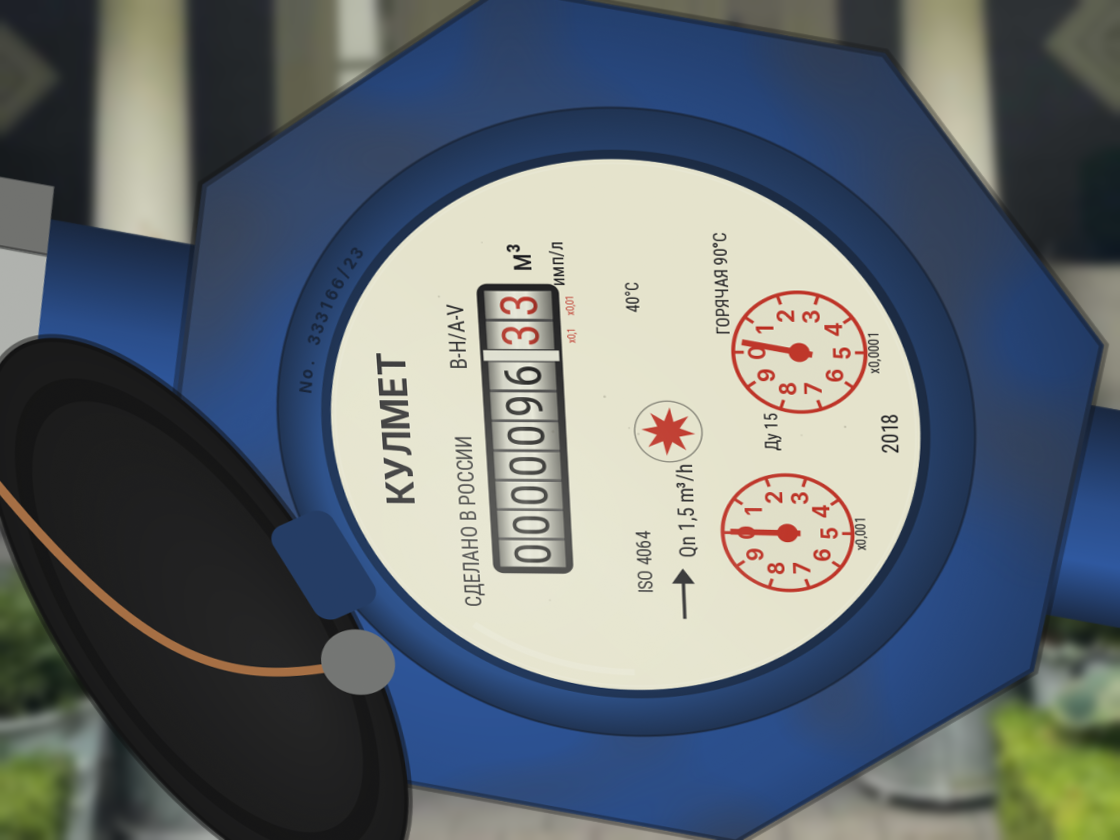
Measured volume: 96.3300 m³
